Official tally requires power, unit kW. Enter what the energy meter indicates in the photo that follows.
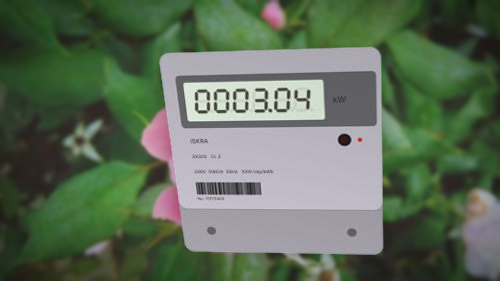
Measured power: 3.04 kW
